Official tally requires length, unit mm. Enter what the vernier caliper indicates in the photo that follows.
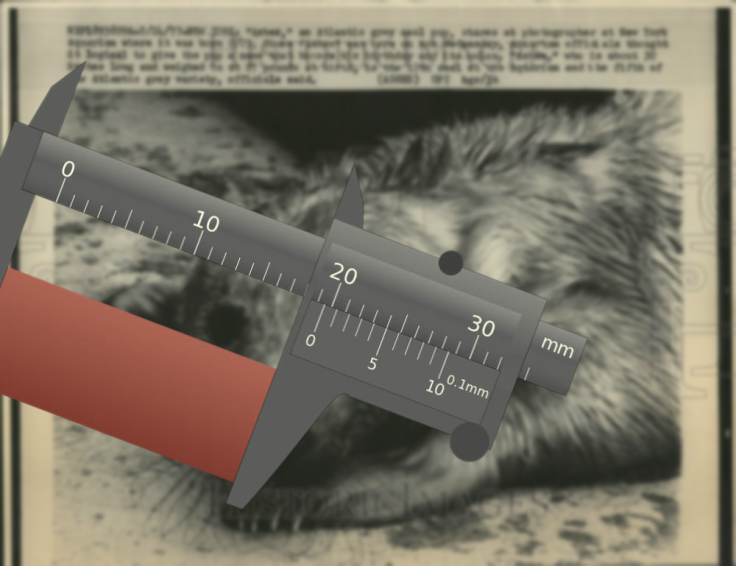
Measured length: 19.5 mm
